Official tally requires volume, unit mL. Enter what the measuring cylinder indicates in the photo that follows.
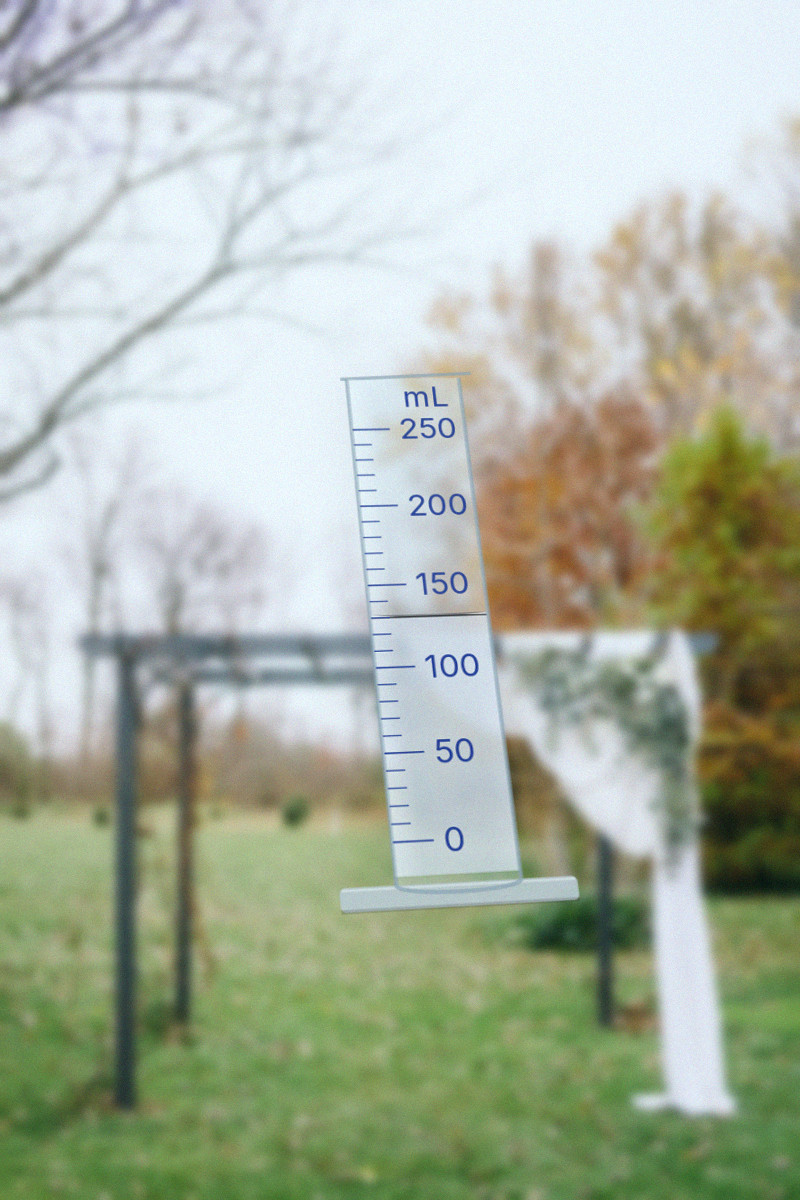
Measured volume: 130 mL
